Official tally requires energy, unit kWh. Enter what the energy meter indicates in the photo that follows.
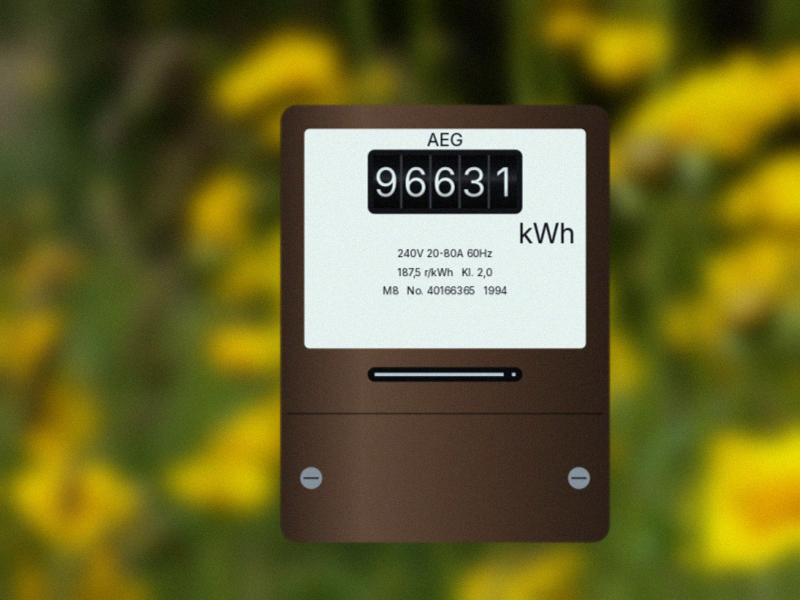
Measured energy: 96631 kWh
